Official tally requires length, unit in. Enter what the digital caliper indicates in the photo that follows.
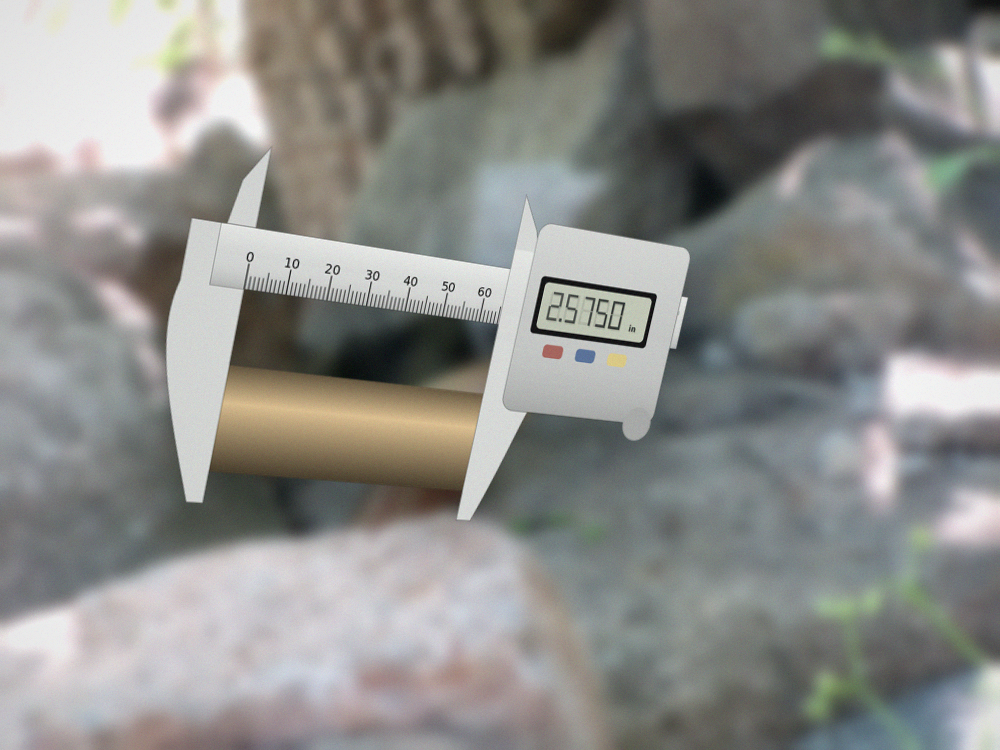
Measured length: 2.5750 in
